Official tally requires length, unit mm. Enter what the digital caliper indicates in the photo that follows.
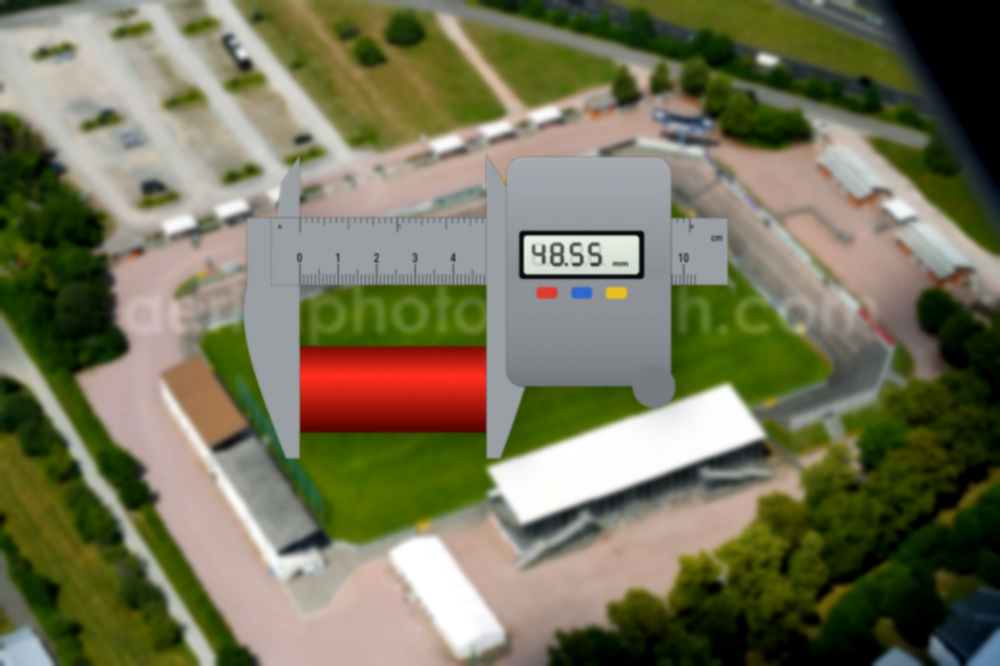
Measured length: 48.55 mm
